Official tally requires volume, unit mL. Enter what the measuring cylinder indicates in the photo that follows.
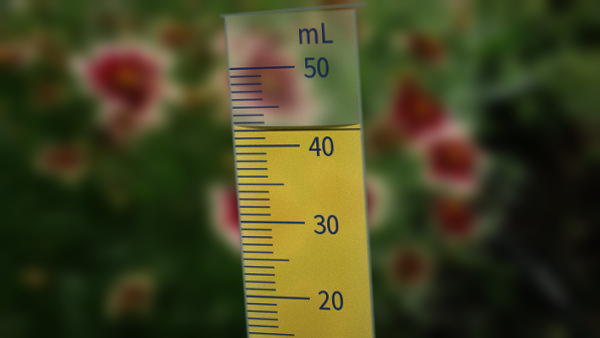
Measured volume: 42 mL
